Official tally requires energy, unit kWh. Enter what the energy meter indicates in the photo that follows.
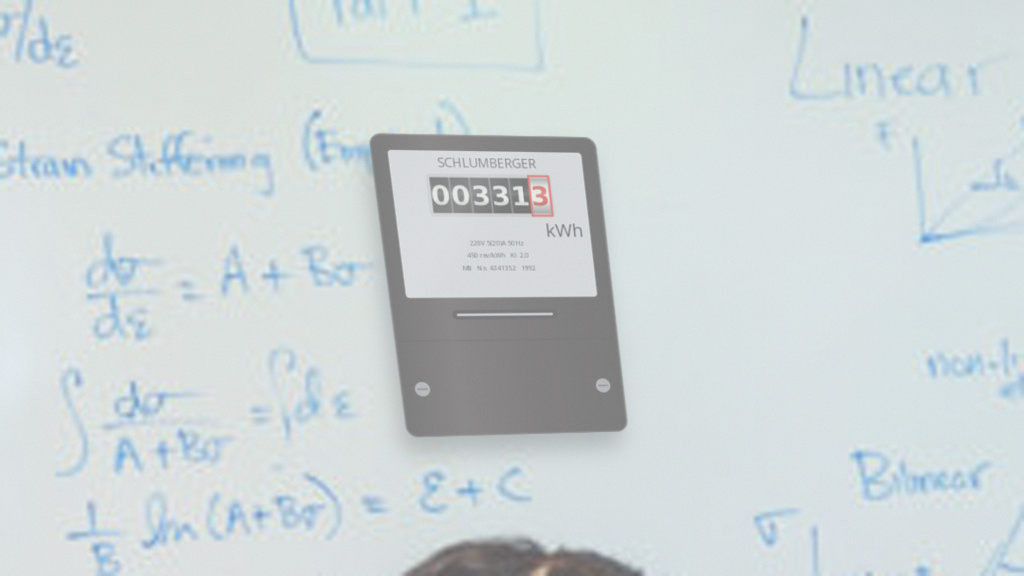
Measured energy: 331.3 kWh
